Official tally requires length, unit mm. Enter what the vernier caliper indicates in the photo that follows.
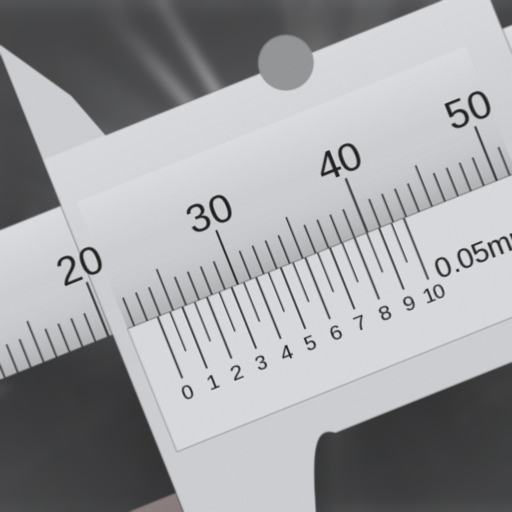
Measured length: 23.8 mm
